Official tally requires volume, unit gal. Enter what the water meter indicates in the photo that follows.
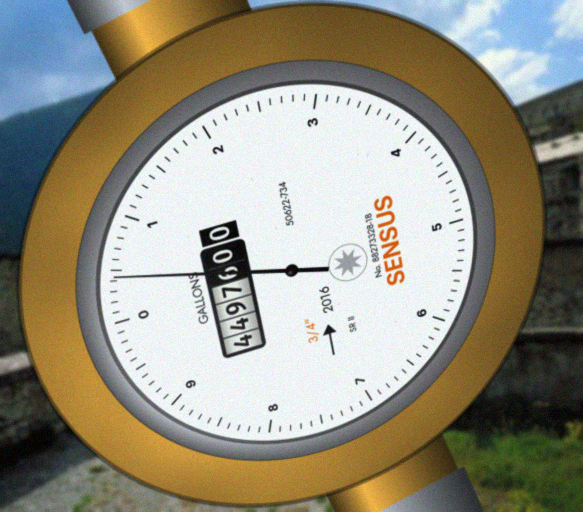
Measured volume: 4497600.4 gal
